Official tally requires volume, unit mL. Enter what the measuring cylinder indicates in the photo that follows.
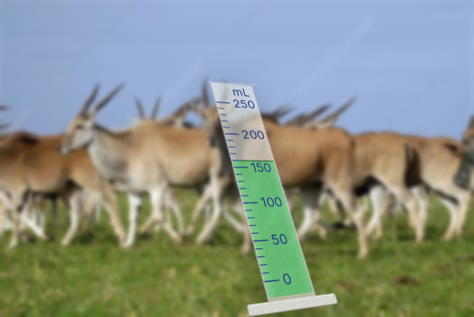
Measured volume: 160 mL
